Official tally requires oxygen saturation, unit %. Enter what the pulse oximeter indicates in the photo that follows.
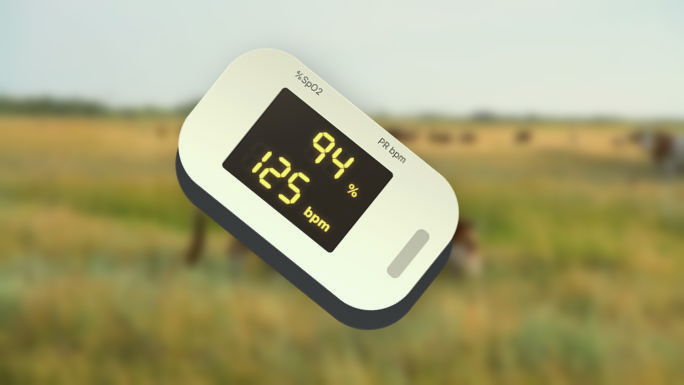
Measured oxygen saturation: 94 %
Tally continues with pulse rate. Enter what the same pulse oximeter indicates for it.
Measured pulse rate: 125 bpm
